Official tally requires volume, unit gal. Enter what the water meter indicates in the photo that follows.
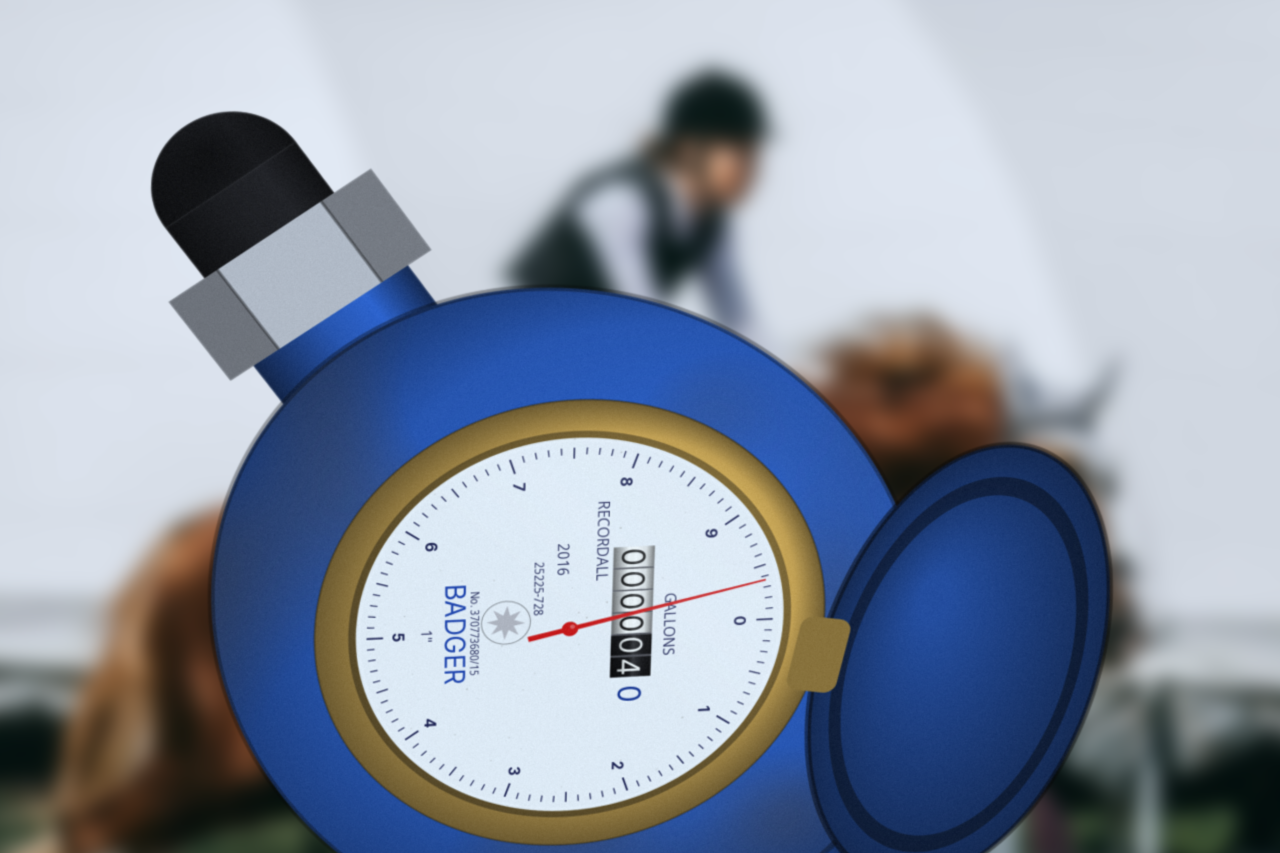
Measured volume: 39.6 gal
